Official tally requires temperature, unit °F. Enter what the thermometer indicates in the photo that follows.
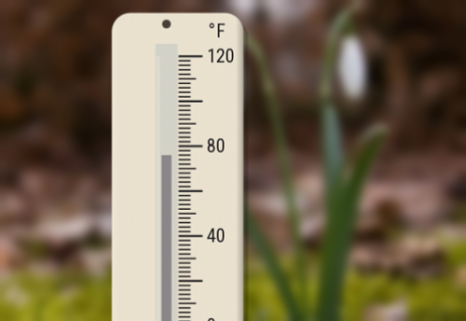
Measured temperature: 76 °F
